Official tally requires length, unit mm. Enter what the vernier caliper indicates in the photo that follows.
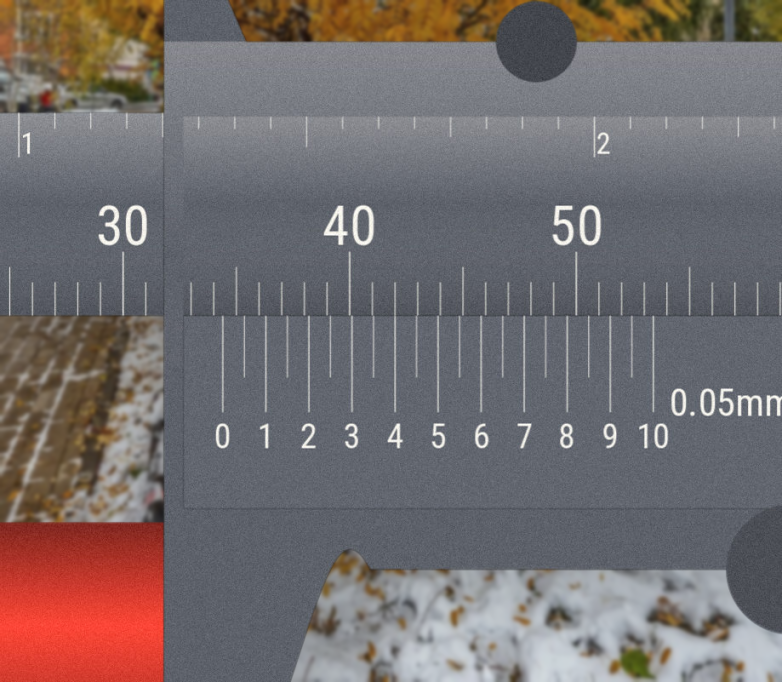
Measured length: 34.40 mm
